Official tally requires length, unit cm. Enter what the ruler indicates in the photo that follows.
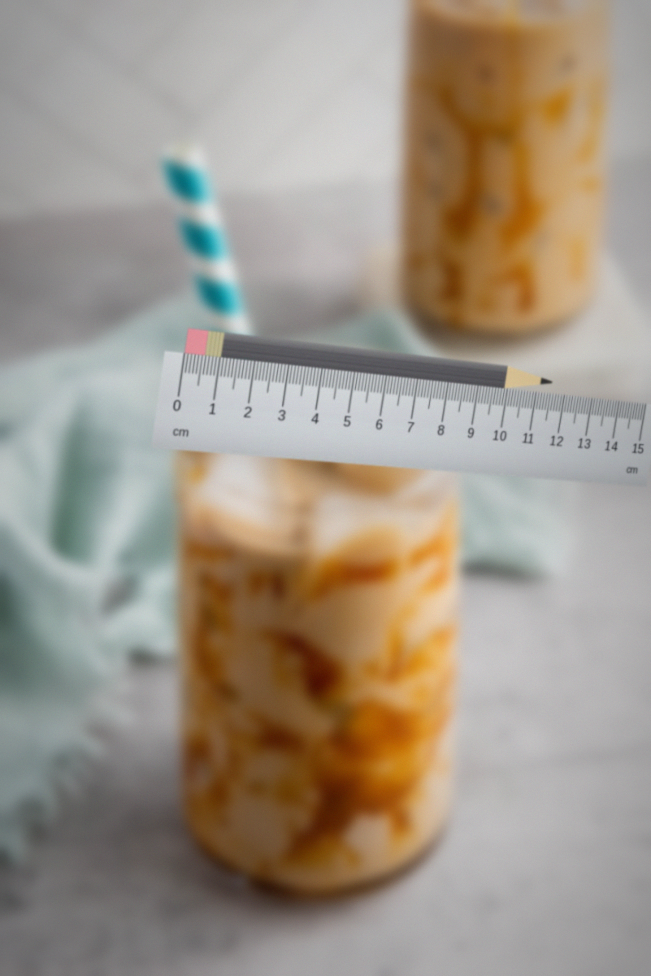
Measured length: 11.5 cm
